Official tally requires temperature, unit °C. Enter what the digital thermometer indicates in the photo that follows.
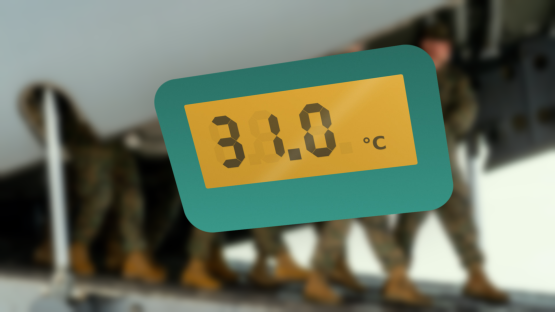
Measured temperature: 31.0 °C
